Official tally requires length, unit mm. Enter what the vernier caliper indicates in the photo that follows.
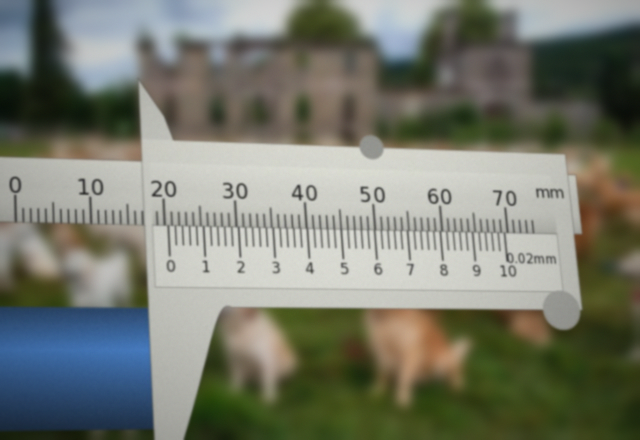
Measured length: 20.5 mm
